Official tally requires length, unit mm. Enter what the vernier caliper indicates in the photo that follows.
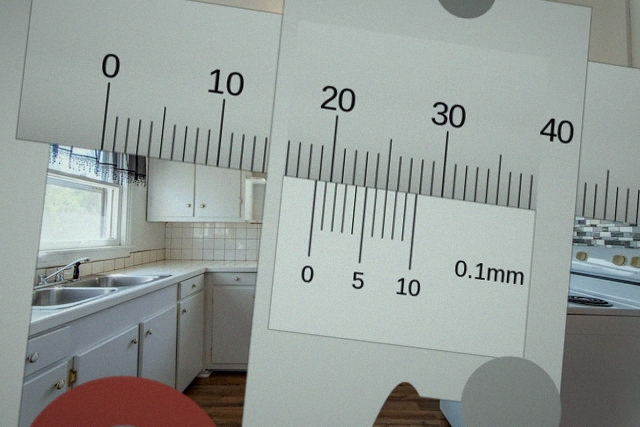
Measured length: 18.7 mm
